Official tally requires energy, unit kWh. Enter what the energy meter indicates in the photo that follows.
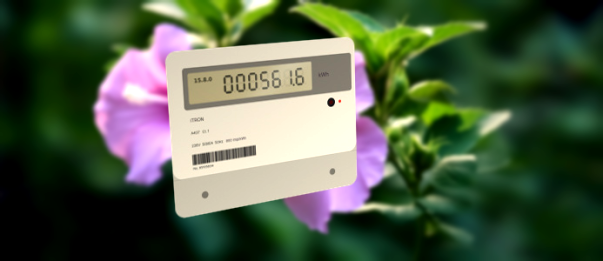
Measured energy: 561.6 kWh
